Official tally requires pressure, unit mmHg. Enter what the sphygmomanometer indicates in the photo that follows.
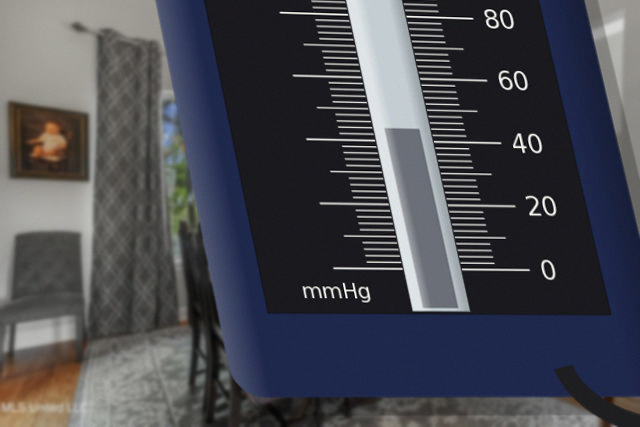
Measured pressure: 44 mmHg
